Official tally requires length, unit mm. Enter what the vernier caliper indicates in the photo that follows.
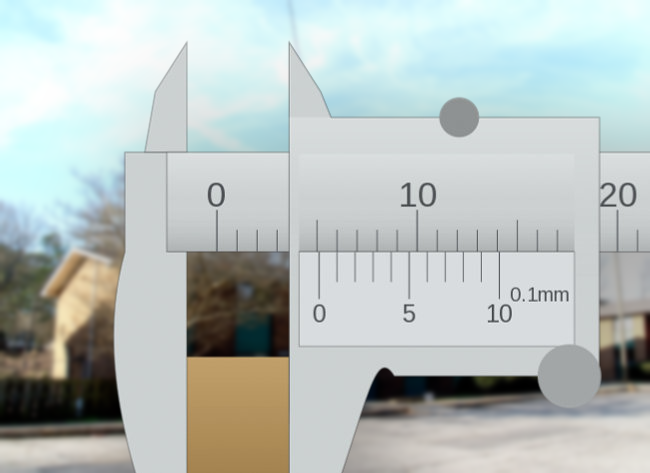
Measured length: 5.1 mm
